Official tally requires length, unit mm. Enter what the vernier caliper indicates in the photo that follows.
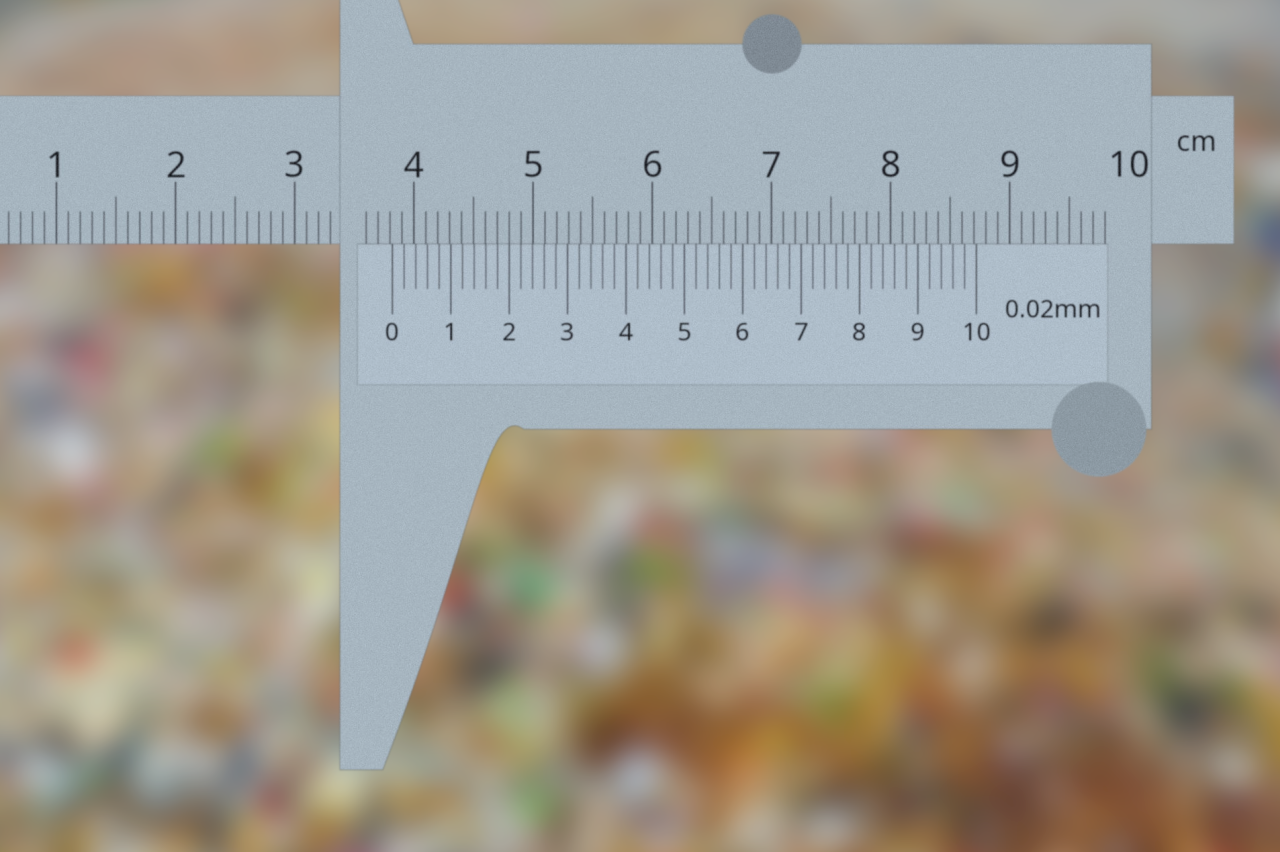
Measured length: 38.2 mm
